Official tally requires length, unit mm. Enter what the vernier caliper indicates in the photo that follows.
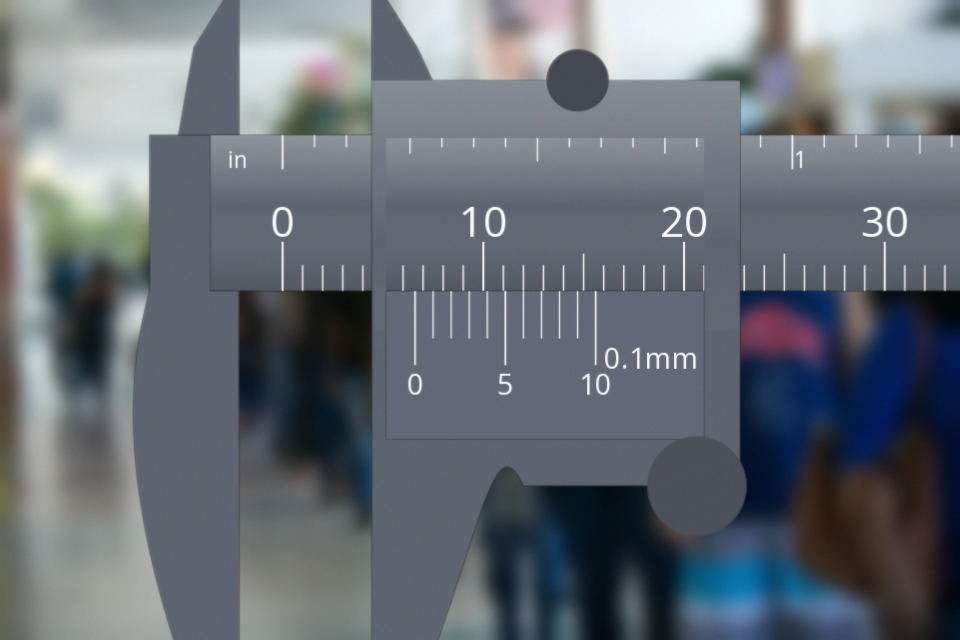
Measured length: 6.6 mm
